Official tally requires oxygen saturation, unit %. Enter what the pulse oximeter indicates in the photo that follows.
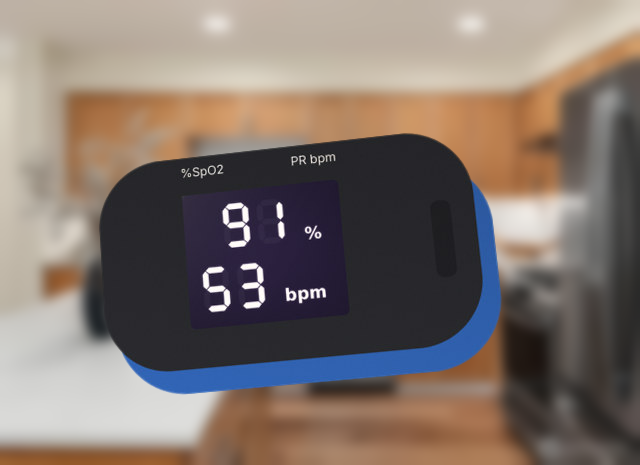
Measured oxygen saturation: 91 %
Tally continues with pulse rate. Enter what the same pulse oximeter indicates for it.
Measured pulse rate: 53 bpm
